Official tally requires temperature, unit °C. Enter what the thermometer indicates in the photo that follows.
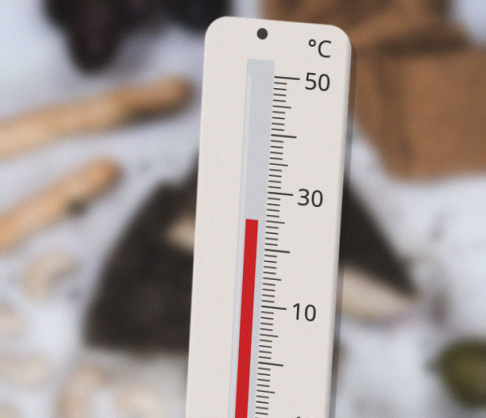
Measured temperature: 25 °C
